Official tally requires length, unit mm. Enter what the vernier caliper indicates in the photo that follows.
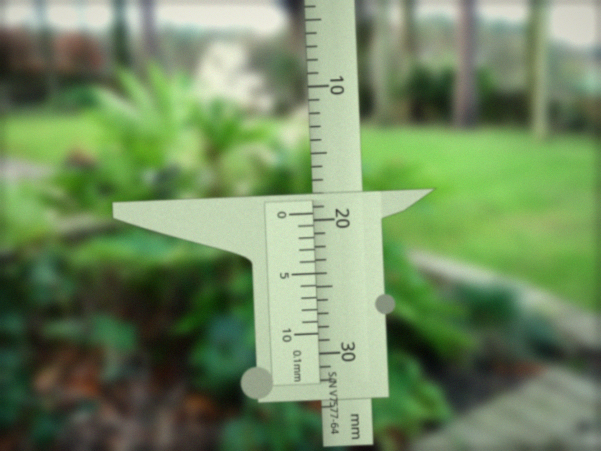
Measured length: 19.5 mm
